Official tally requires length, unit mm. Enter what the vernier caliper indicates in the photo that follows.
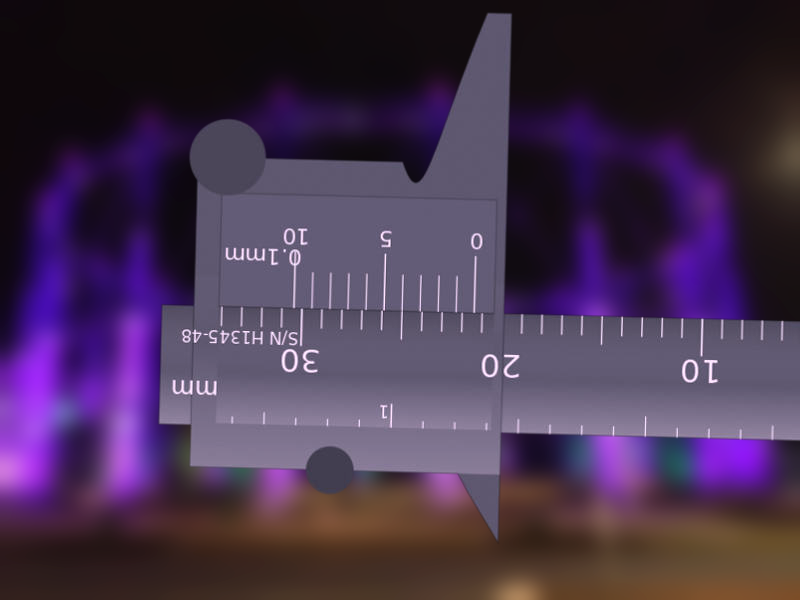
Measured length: 21.4 mm
